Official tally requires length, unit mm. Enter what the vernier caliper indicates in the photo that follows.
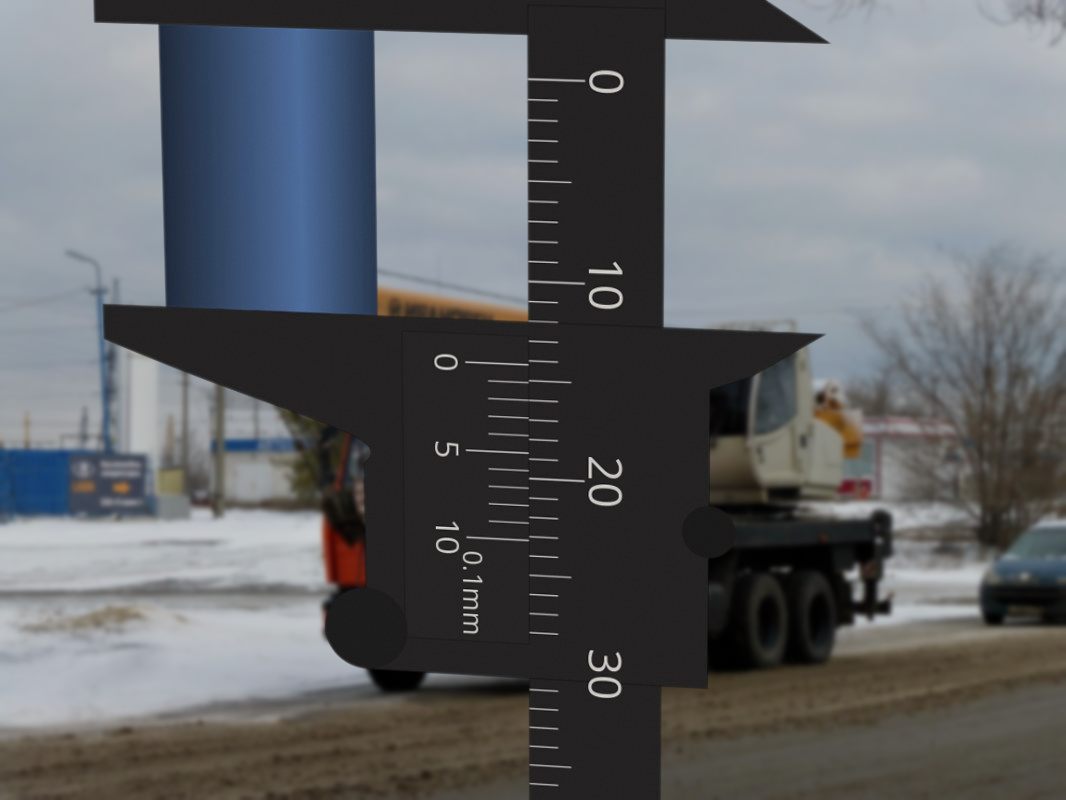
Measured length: 14.2 mm
